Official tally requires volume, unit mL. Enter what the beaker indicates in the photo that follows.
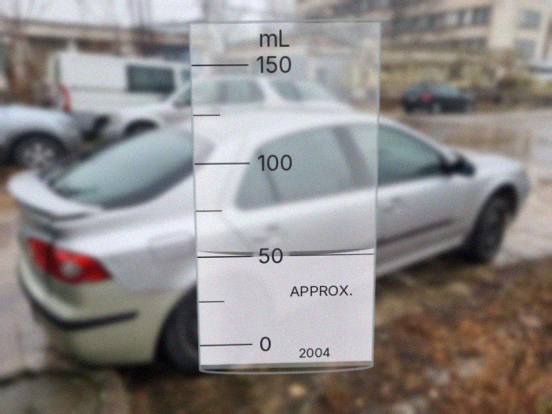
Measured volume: 50 mL
